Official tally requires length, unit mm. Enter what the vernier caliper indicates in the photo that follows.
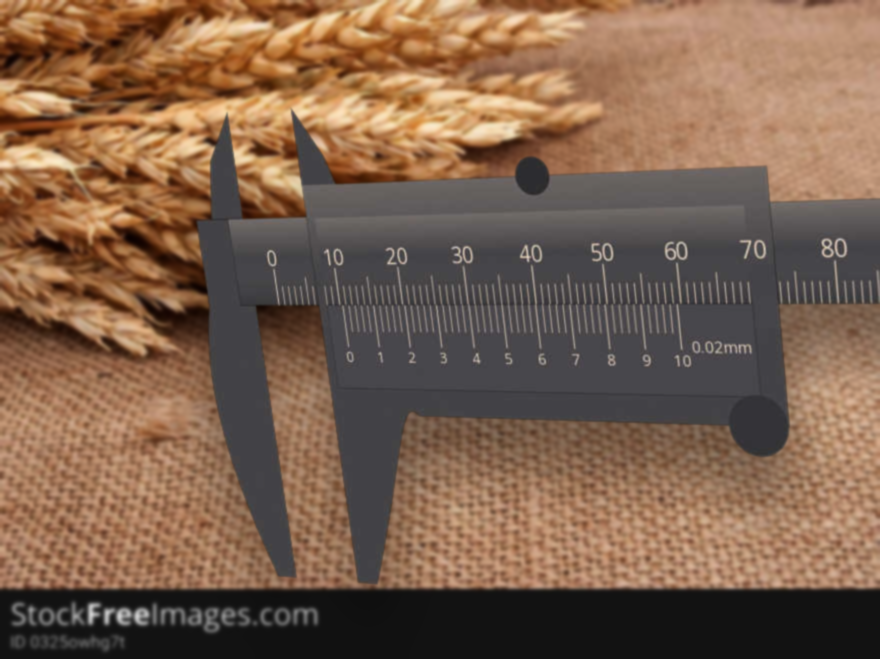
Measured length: 10.5 mm
